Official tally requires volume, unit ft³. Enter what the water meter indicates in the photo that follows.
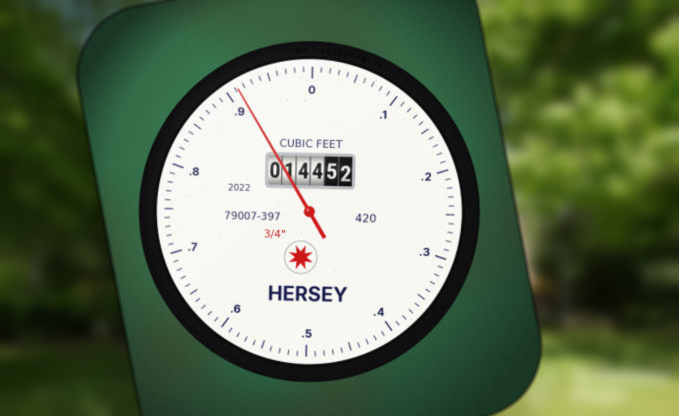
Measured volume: 14451.91 ft³
